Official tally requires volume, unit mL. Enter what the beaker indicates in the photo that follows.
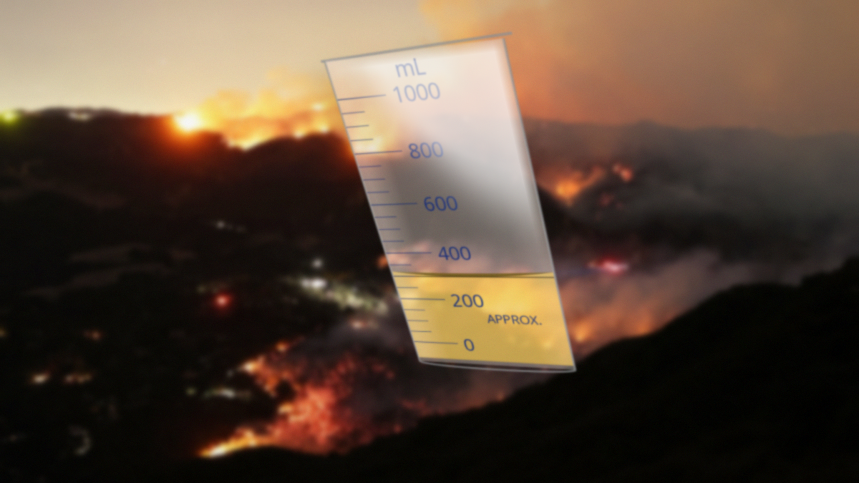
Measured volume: 300 mL
